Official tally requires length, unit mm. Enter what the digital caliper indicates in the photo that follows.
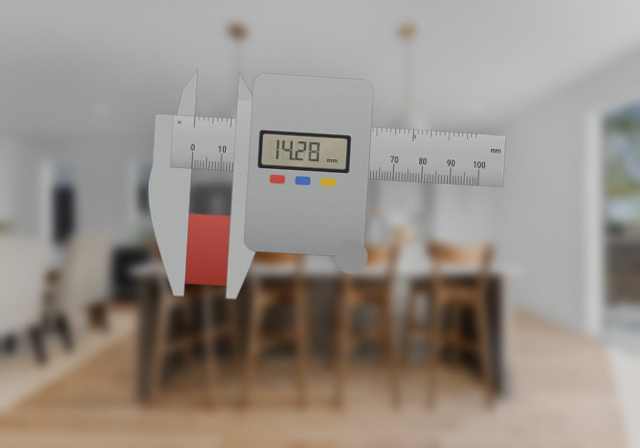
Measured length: 14.28 mm
